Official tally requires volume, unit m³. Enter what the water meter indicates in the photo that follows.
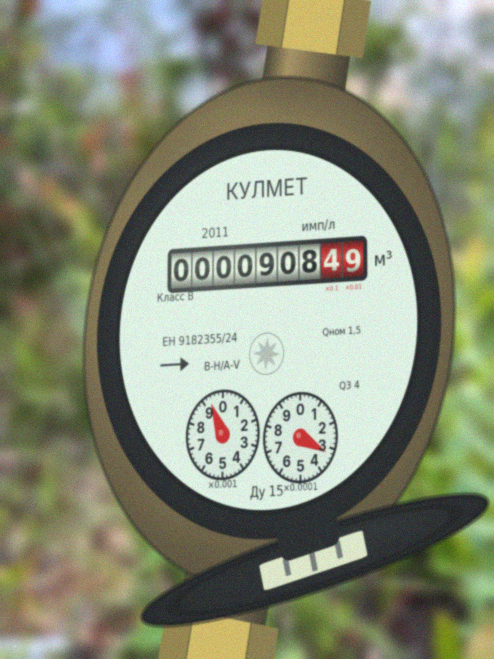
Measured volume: 908.4893 m³
